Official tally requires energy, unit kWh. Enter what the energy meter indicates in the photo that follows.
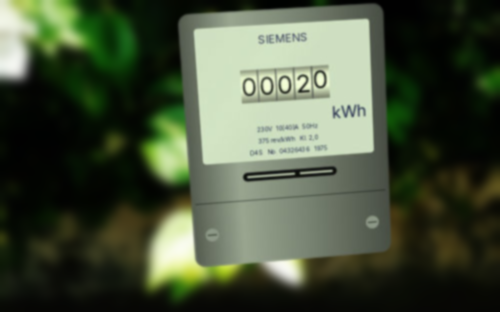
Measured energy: 20 kWh
